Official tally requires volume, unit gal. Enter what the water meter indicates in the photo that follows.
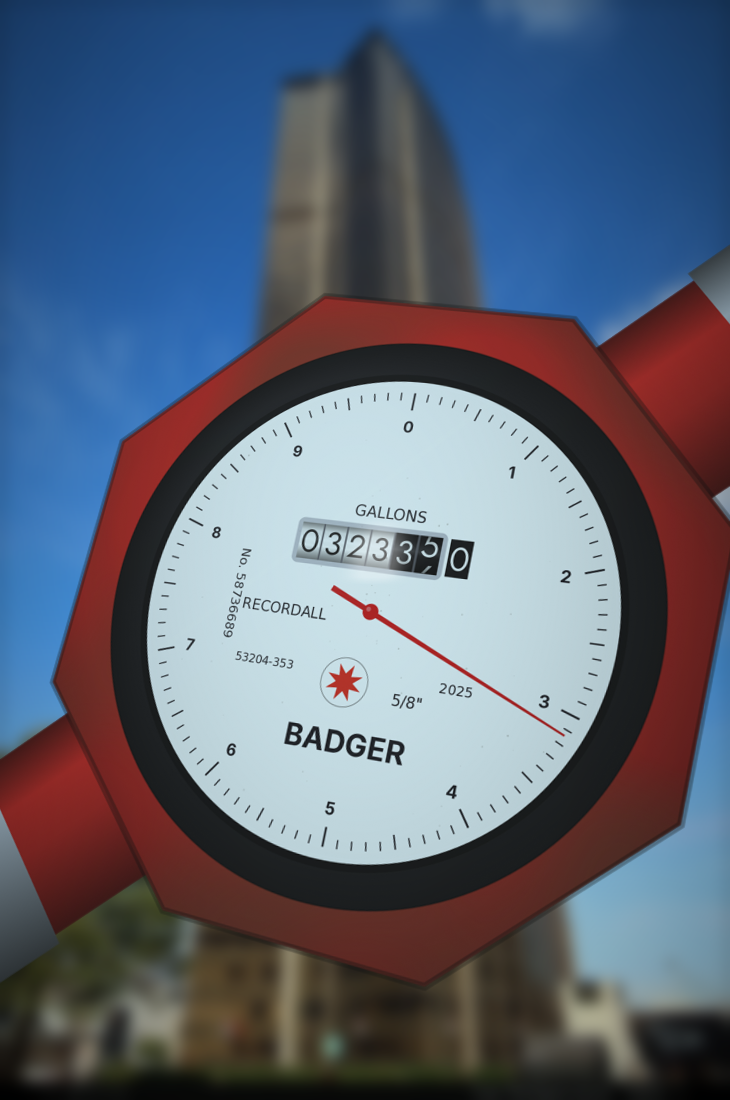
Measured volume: 323353.1 gal
